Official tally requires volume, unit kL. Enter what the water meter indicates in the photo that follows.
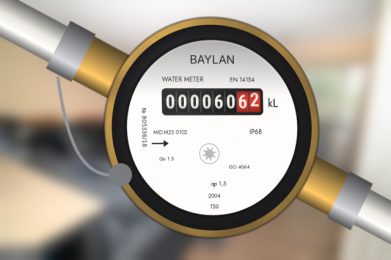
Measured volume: 60.62 kL
